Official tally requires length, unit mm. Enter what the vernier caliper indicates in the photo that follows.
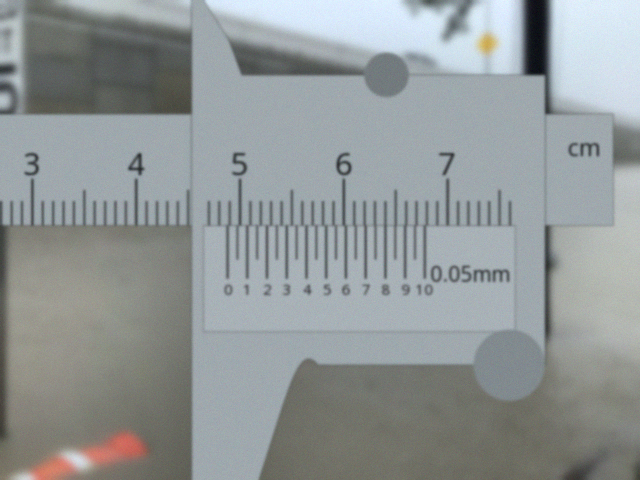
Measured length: 48.8 mm
